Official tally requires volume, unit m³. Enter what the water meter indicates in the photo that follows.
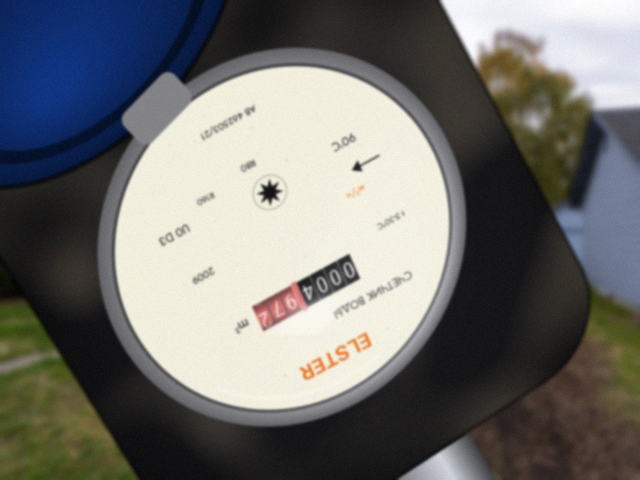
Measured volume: 4.972 m³
